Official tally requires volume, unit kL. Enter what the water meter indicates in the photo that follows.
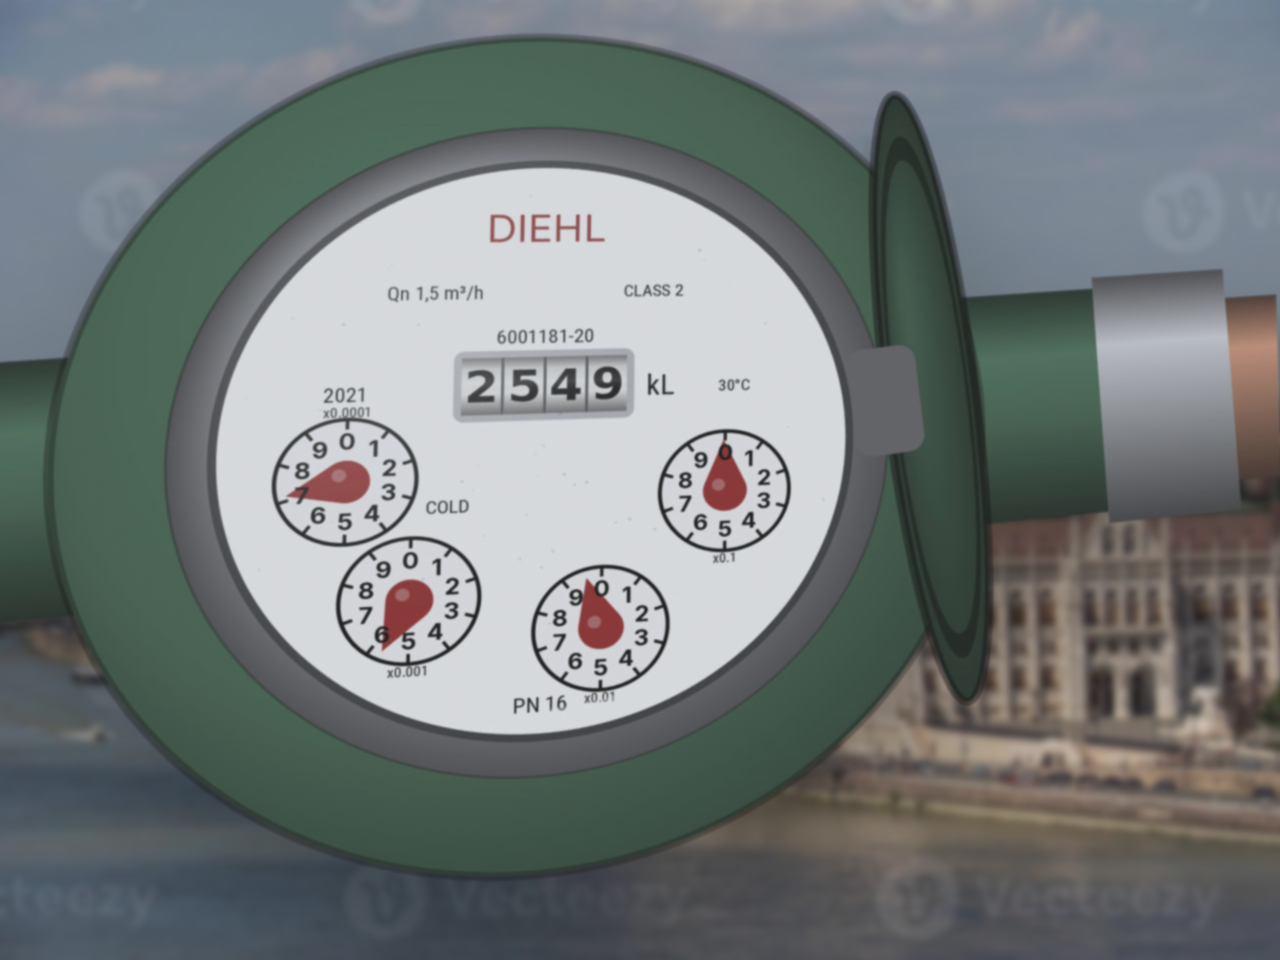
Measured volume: 2548.9957 kL
